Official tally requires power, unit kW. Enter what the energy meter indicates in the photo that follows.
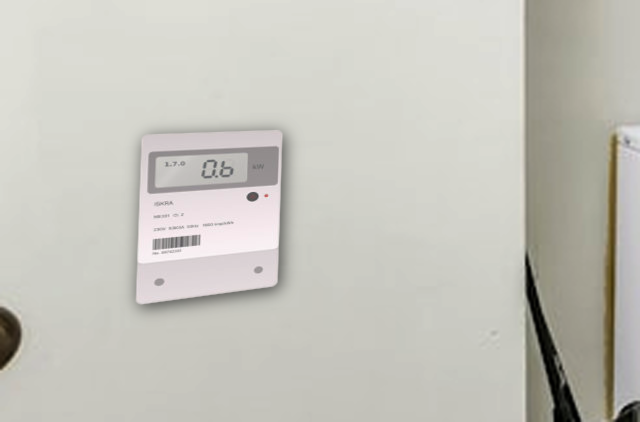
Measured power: 0.6 kW
